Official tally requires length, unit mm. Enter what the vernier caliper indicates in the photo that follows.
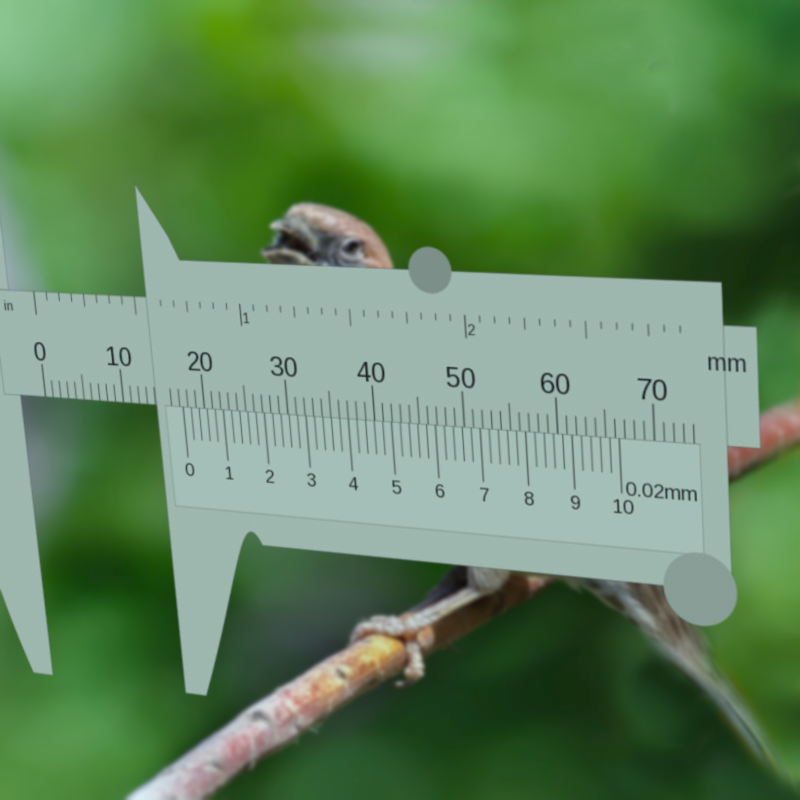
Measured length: 17.4 mm
